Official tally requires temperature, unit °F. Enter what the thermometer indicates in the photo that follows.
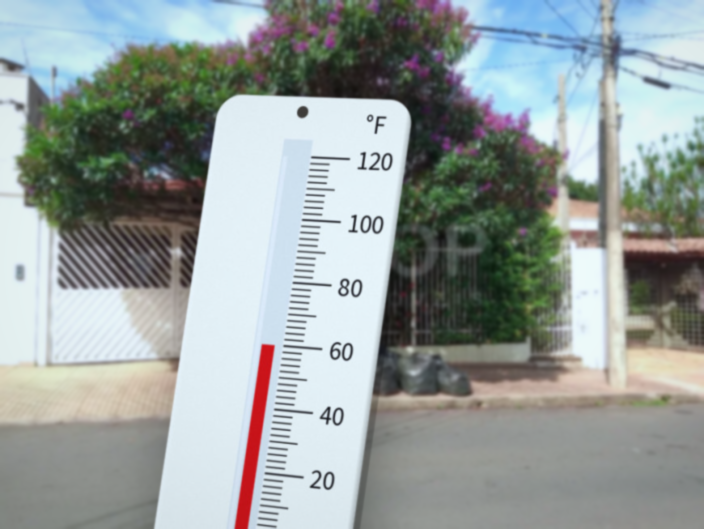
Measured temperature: 60 °F
